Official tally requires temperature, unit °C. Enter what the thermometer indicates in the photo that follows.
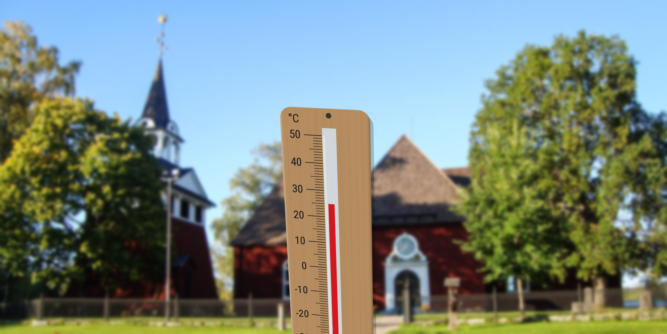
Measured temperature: 25 °C
